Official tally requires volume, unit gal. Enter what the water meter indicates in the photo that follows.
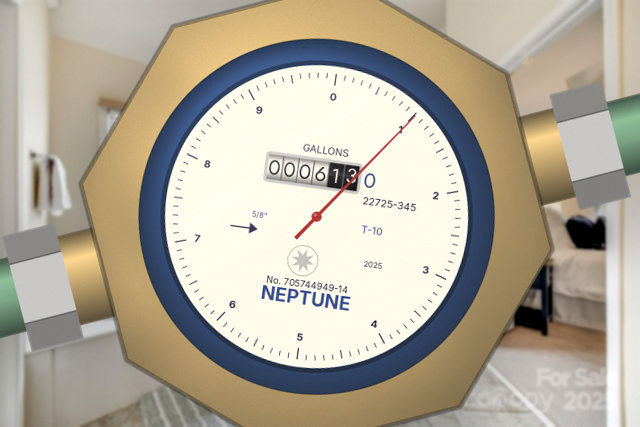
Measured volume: 6131.0 gal
